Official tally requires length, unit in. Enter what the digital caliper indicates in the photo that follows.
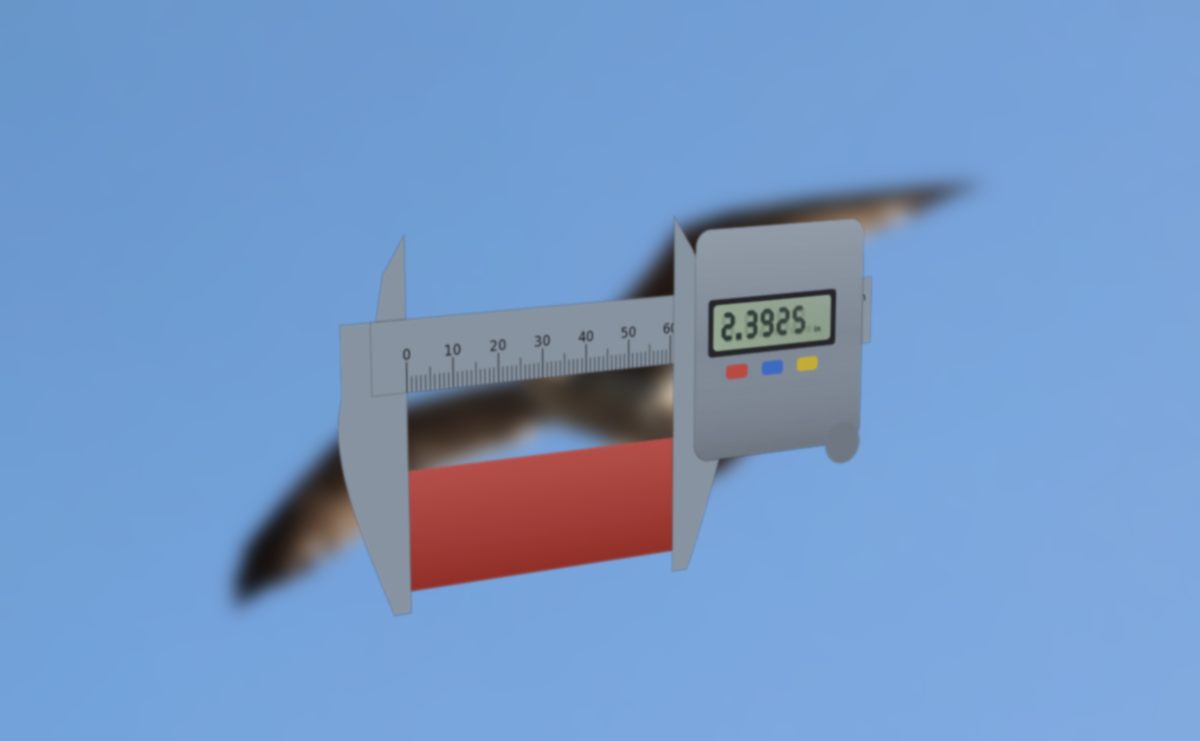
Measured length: 2.3925 in
